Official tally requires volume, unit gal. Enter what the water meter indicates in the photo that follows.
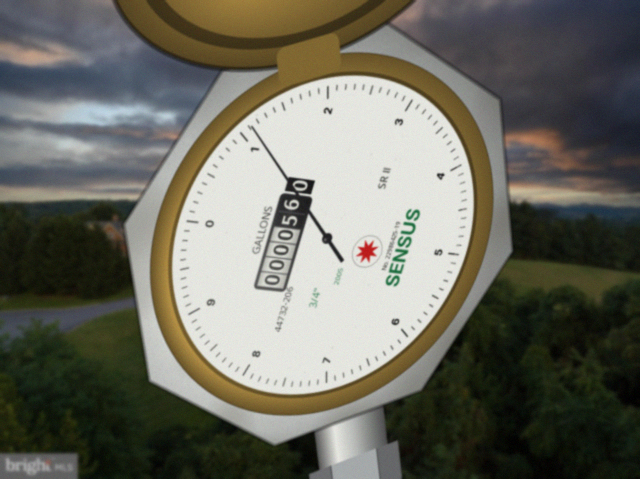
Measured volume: 561.1 gal
